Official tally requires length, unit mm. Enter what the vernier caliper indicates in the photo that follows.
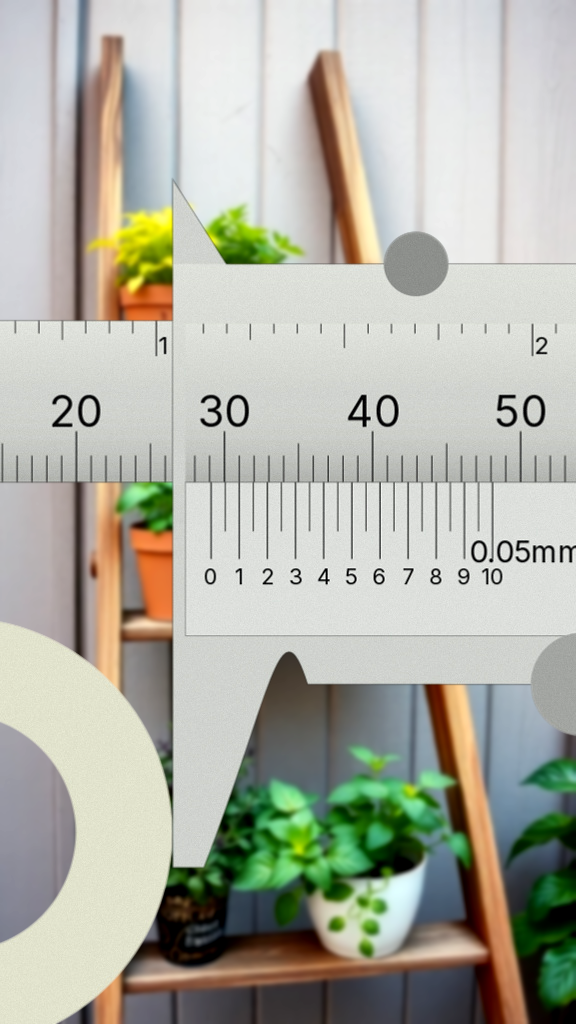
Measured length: 29.1 mm
